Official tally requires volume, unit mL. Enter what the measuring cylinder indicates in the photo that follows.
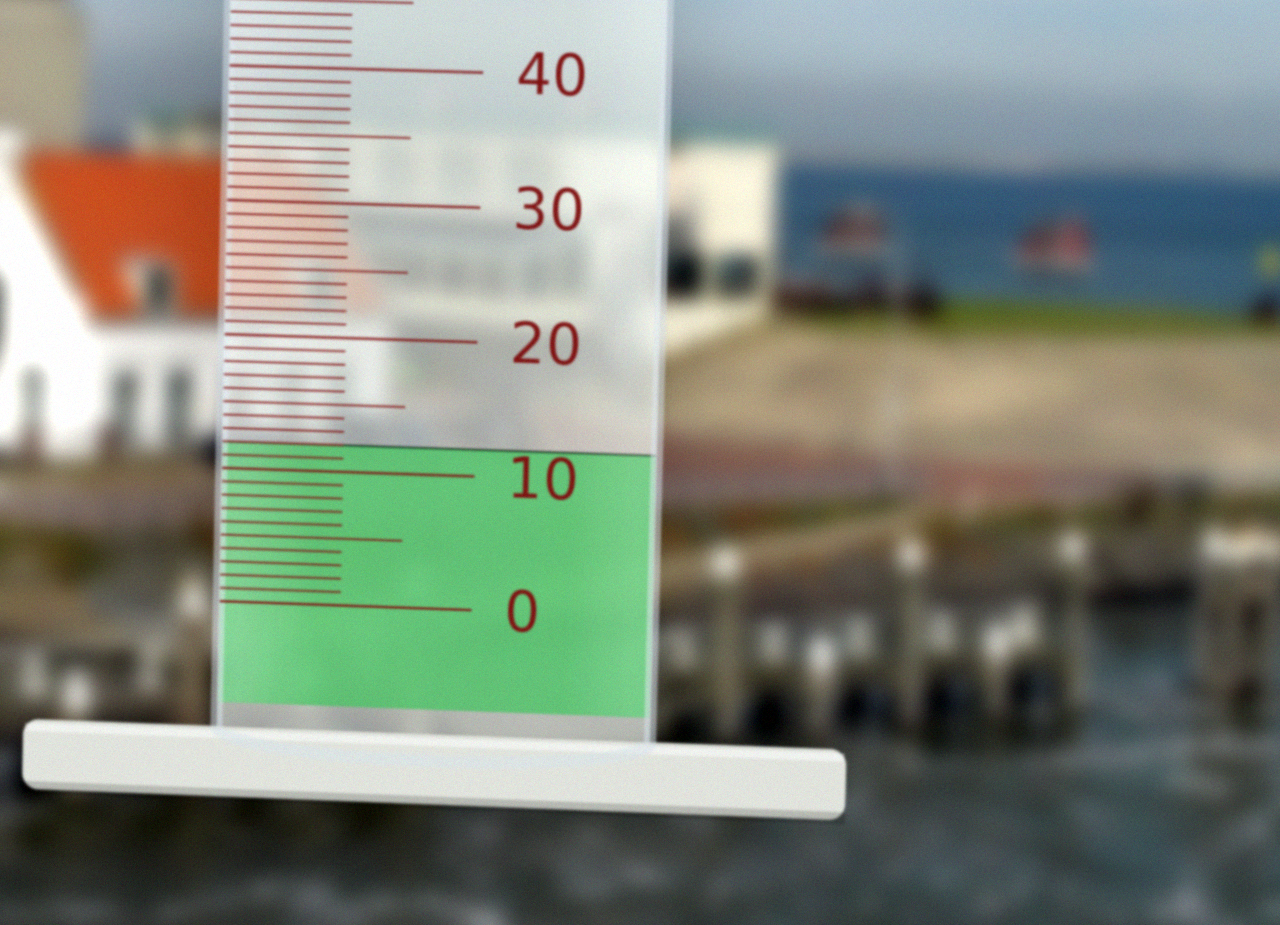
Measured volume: 12 mL
